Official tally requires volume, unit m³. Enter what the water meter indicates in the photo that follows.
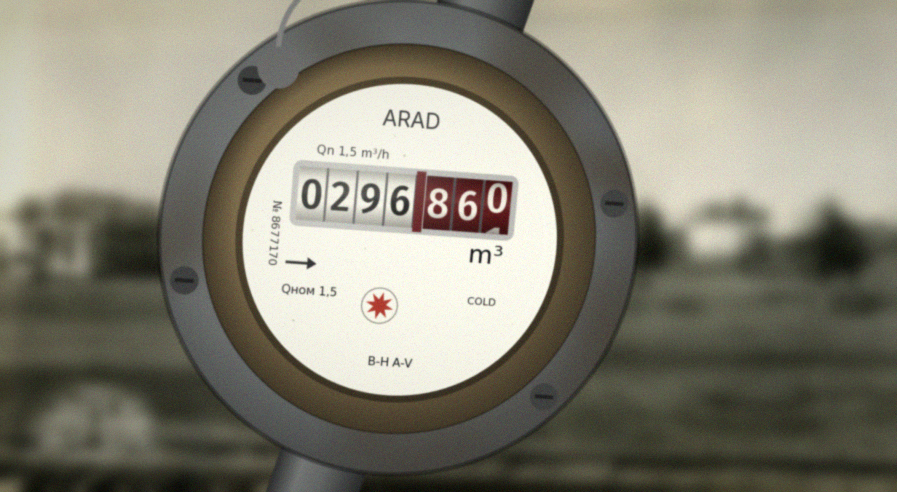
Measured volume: 296.860 m³
